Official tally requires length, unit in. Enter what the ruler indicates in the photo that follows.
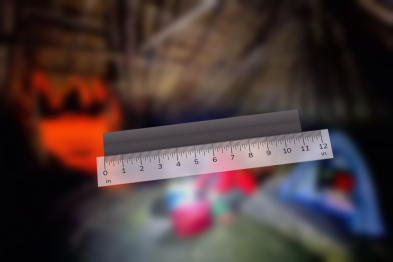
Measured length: 11 in
